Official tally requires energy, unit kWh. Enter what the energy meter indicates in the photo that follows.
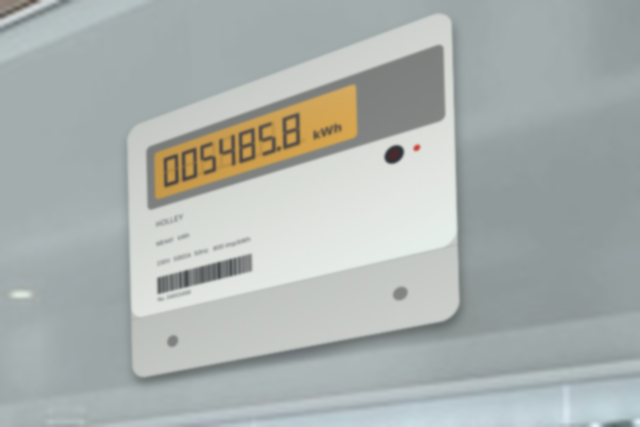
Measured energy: 5485.8 kWh
